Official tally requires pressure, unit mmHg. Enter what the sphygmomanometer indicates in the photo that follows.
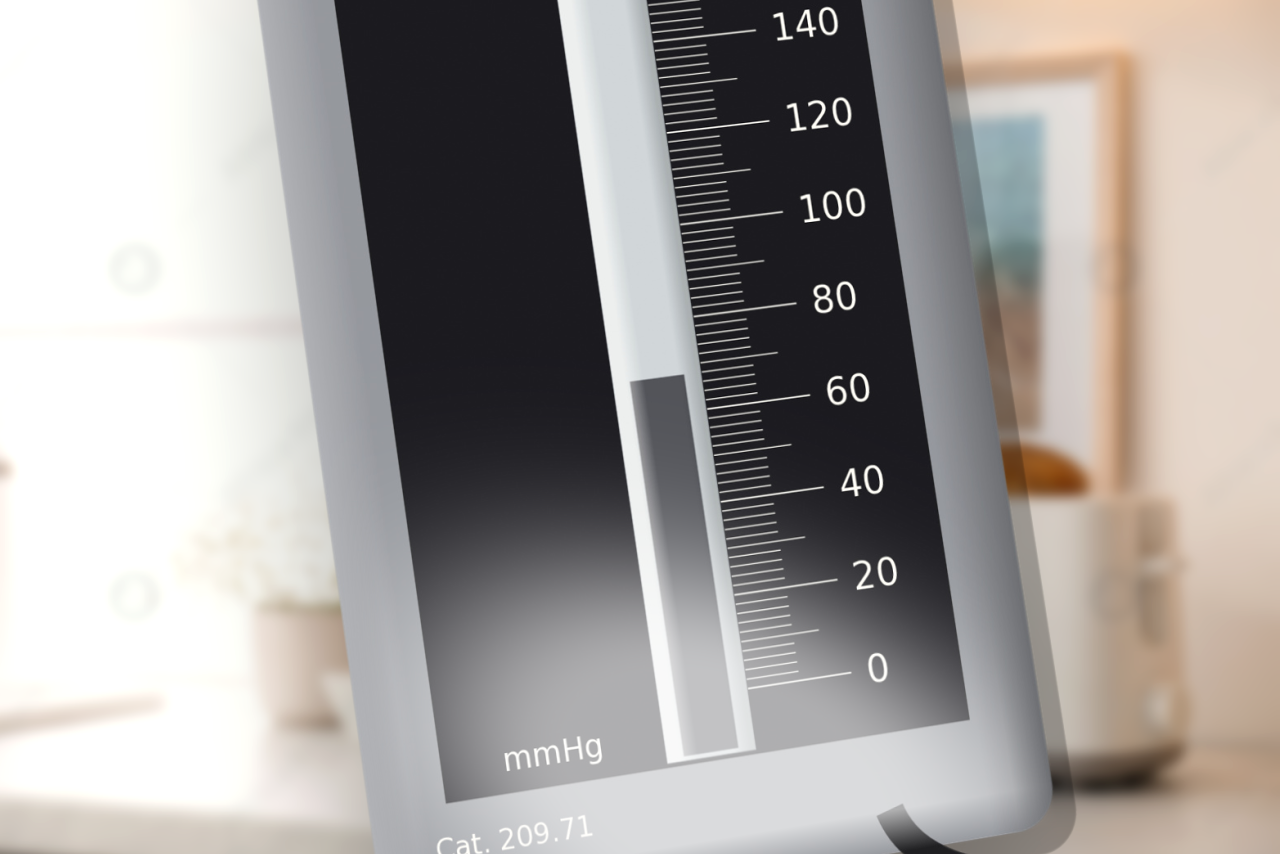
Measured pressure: 68 mmHg
